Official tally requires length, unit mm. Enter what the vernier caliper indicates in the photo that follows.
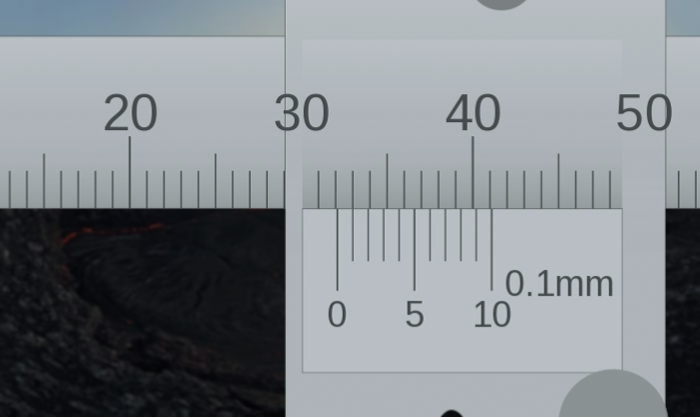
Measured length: 32.1 mm
